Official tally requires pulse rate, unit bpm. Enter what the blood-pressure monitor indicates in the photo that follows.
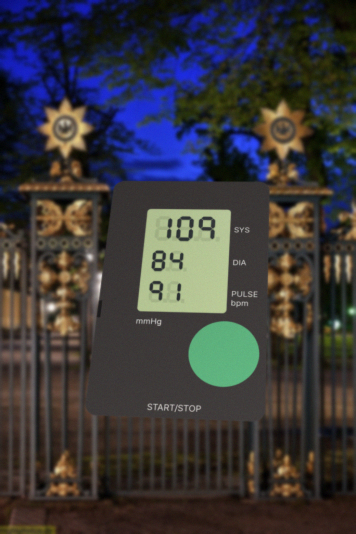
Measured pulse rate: 91 bpm
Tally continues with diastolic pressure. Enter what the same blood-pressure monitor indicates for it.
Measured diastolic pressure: 84 mmHg
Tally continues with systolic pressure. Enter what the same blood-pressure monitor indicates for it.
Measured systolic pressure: 109 mmHg
